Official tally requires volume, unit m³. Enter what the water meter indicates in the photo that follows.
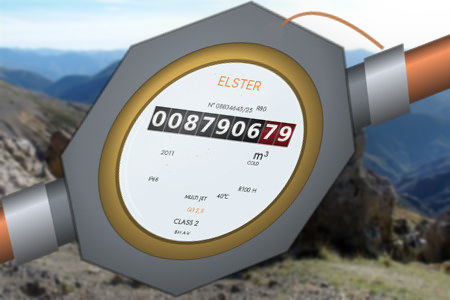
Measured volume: 87906.79 m³
